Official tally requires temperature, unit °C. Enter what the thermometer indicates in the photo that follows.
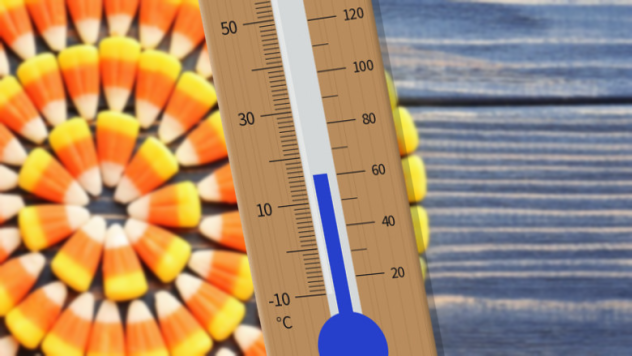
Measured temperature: 16 °C
